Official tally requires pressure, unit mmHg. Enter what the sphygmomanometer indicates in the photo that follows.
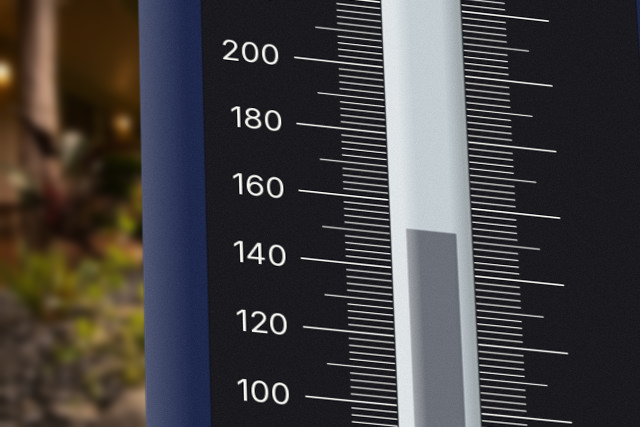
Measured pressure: 152 mmHg
